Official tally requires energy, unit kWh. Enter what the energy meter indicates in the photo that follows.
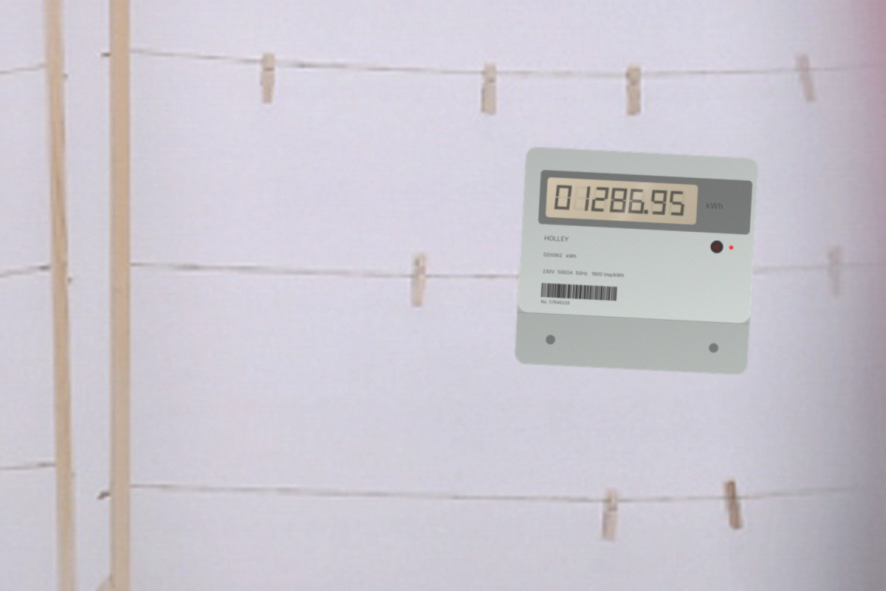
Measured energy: 1286.95 kWh
